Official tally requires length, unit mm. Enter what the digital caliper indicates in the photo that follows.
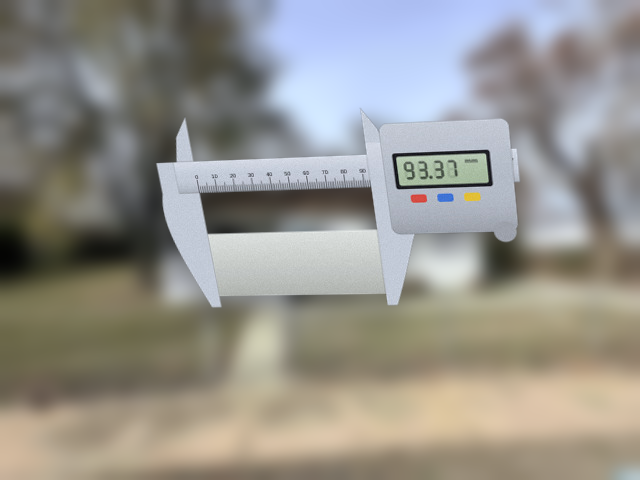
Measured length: 93.37 mm
